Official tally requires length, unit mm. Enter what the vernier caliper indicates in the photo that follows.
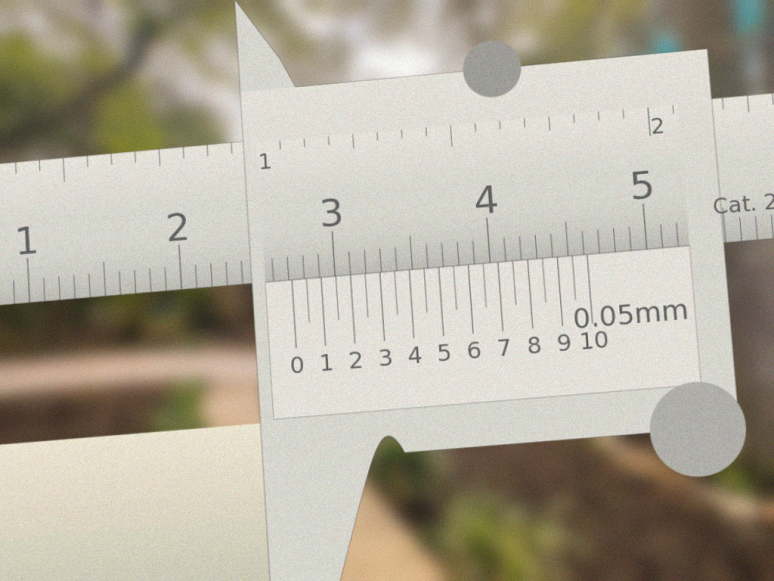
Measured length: 27.2 mm
